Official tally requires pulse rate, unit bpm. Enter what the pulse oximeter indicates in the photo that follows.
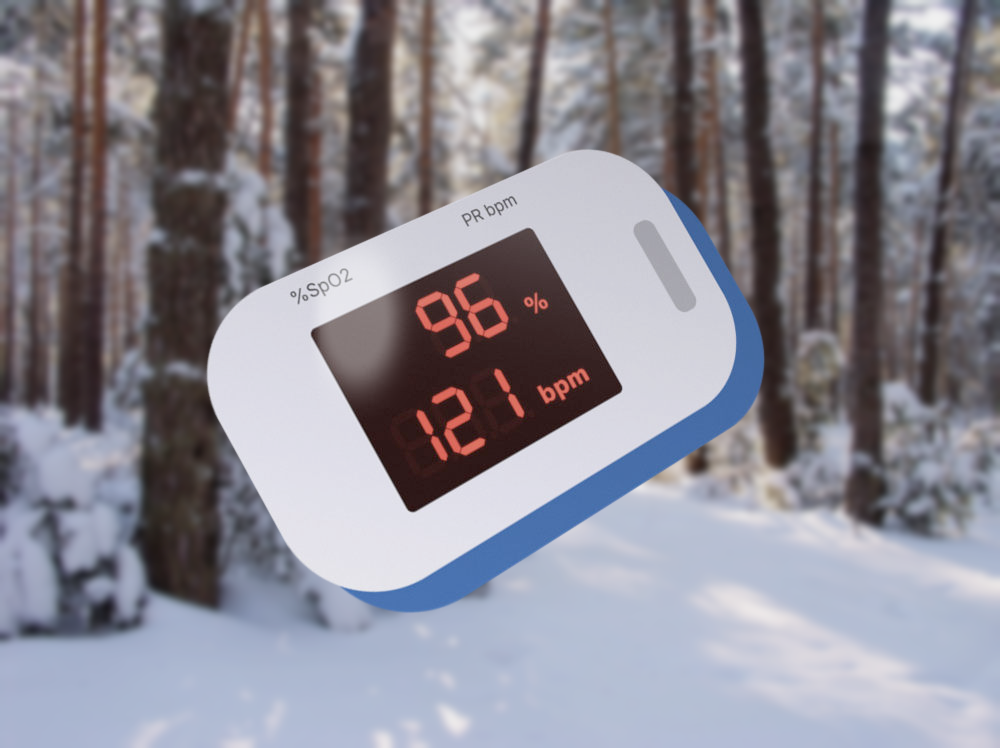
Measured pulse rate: 121 bpm
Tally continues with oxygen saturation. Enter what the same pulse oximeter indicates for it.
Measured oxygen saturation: 96 %
